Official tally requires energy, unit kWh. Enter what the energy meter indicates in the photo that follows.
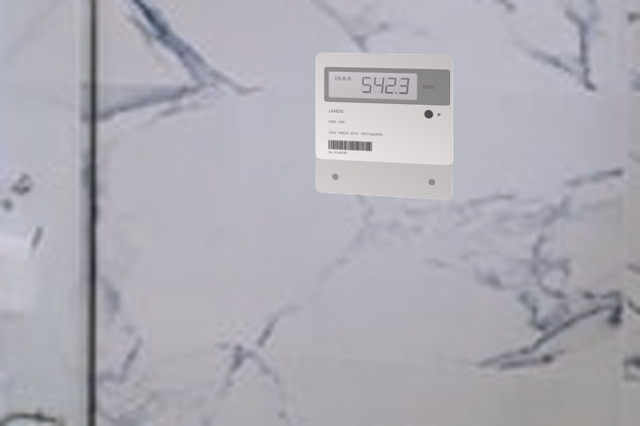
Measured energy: 542.3 kWh
